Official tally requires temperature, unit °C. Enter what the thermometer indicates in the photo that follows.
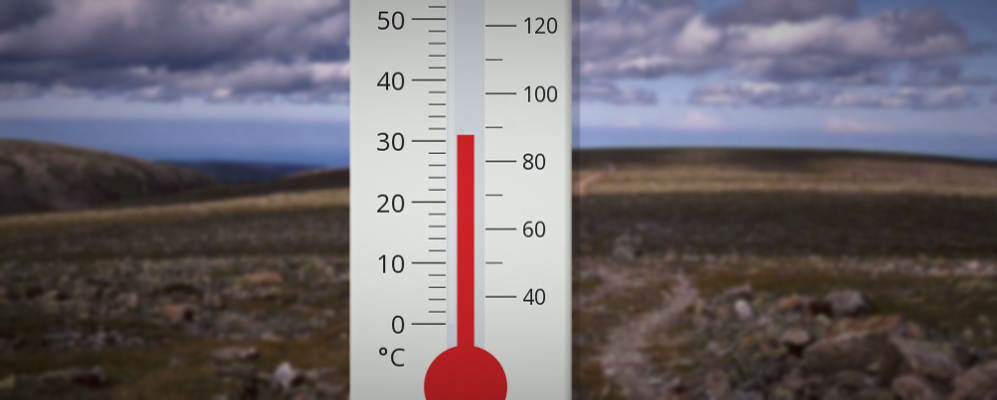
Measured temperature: 31 °C
